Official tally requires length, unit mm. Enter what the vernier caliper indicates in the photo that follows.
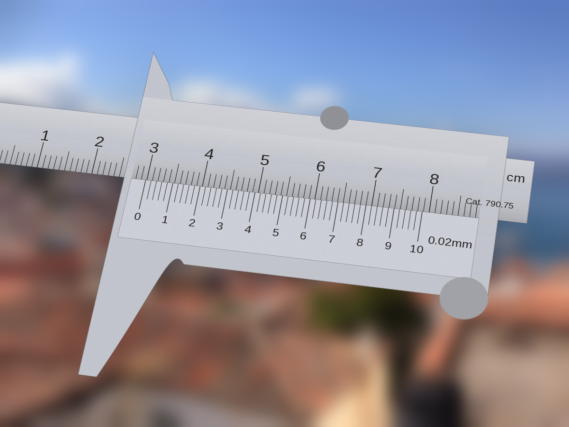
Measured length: 29.8 mm
